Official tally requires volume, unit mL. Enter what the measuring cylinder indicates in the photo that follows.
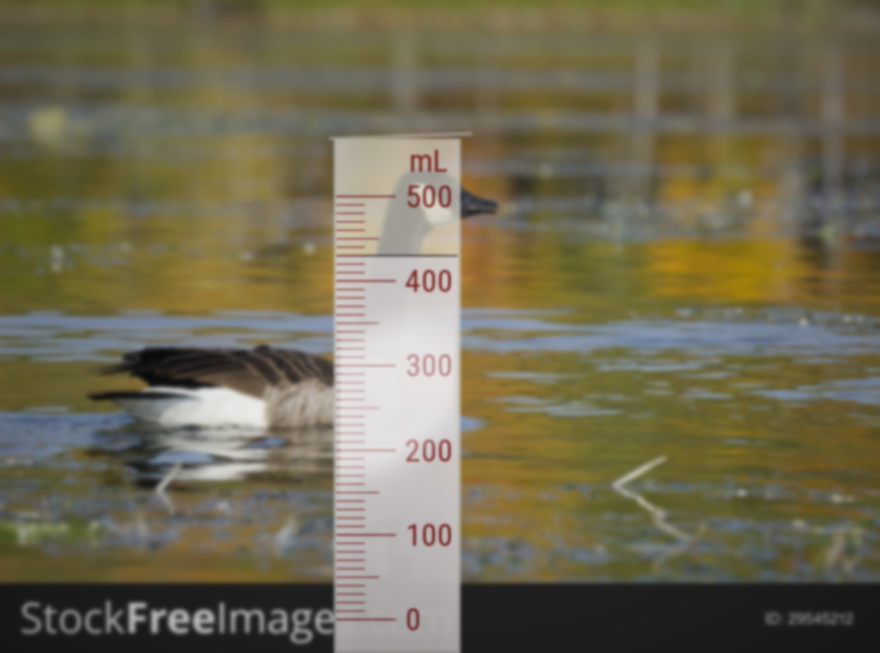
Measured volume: 430 mL
